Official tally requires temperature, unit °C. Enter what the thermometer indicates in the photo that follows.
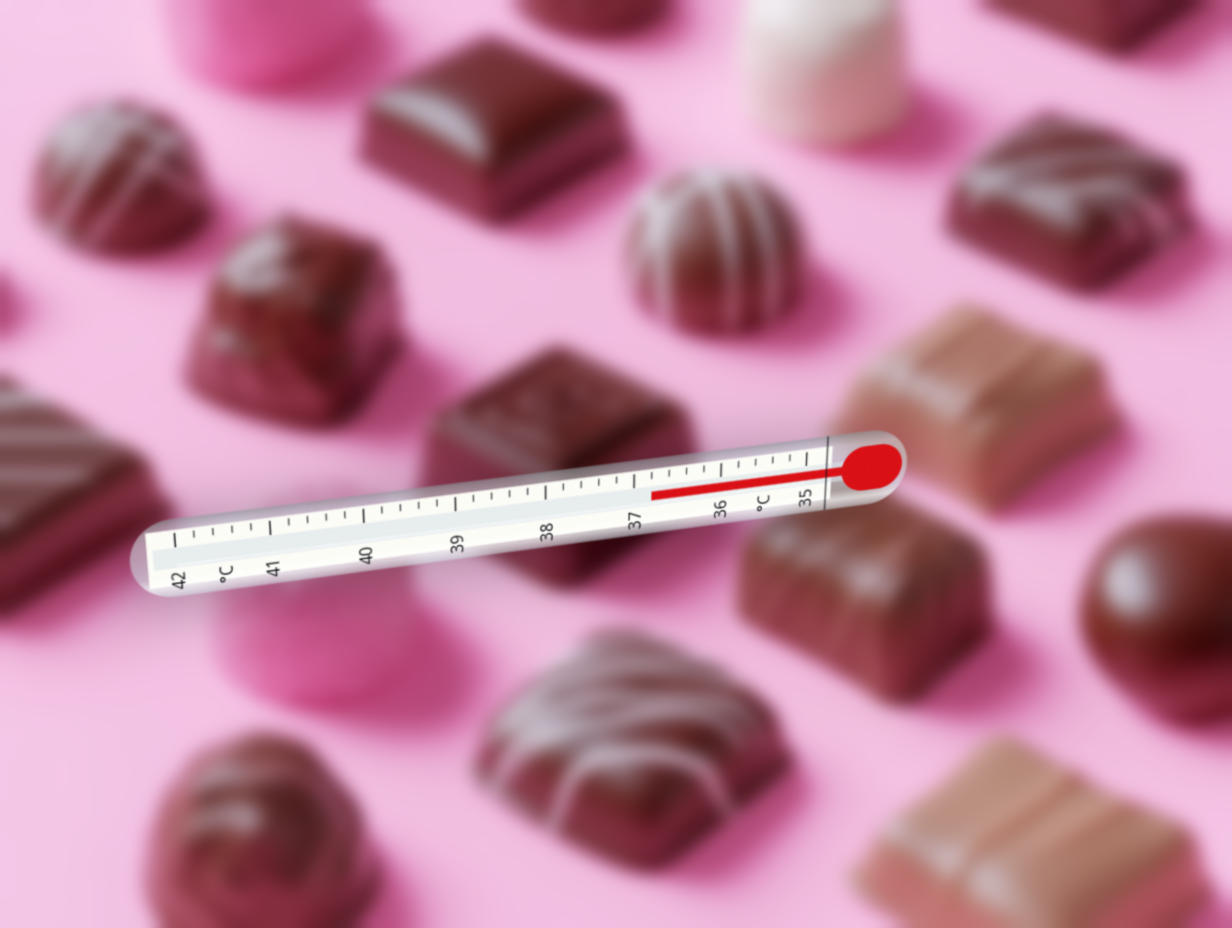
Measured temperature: 36.8 °C
